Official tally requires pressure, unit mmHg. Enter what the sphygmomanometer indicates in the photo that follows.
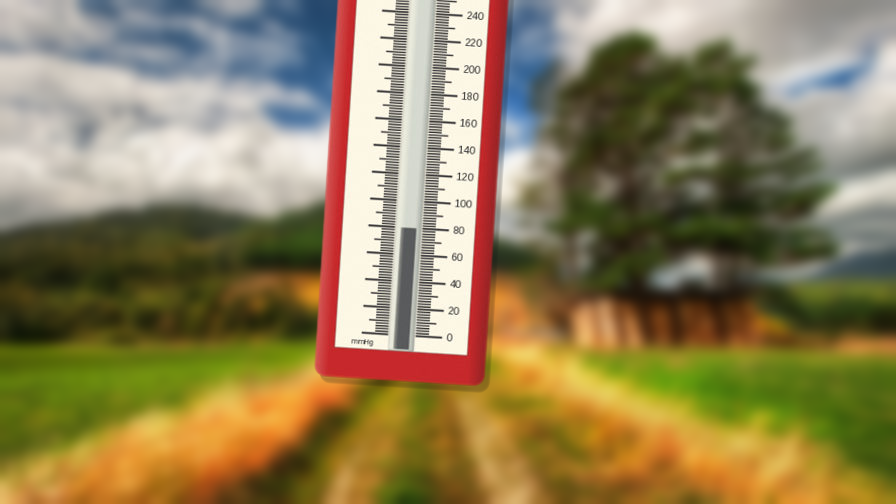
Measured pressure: 80 mmHg
